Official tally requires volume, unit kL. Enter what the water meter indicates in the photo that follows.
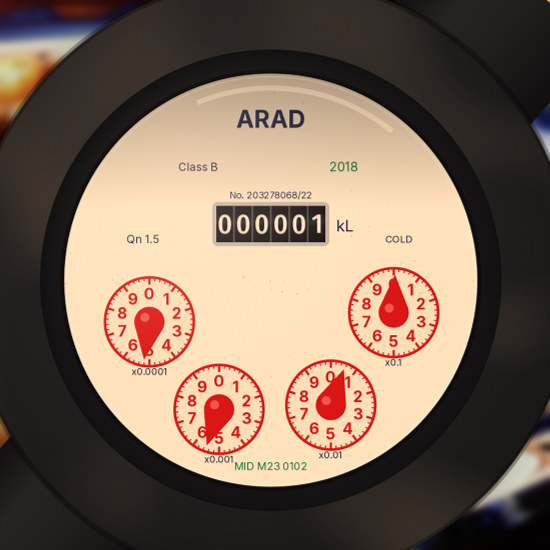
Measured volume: 1.0055 kL
